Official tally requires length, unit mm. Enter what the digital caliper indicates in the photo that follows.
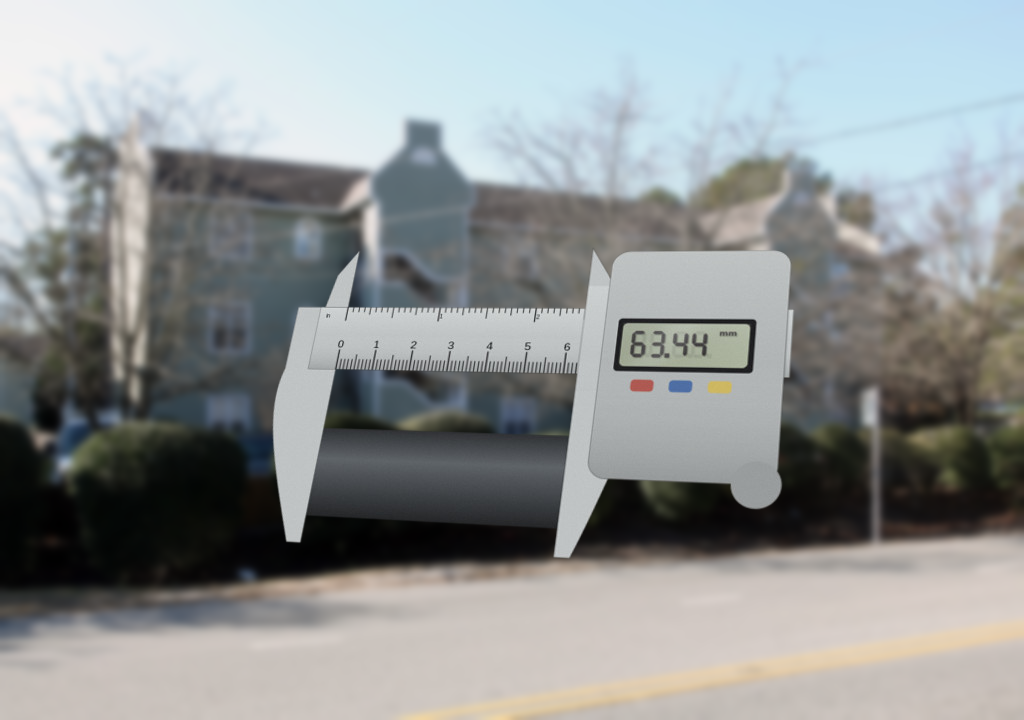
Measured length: 63.44 mm
